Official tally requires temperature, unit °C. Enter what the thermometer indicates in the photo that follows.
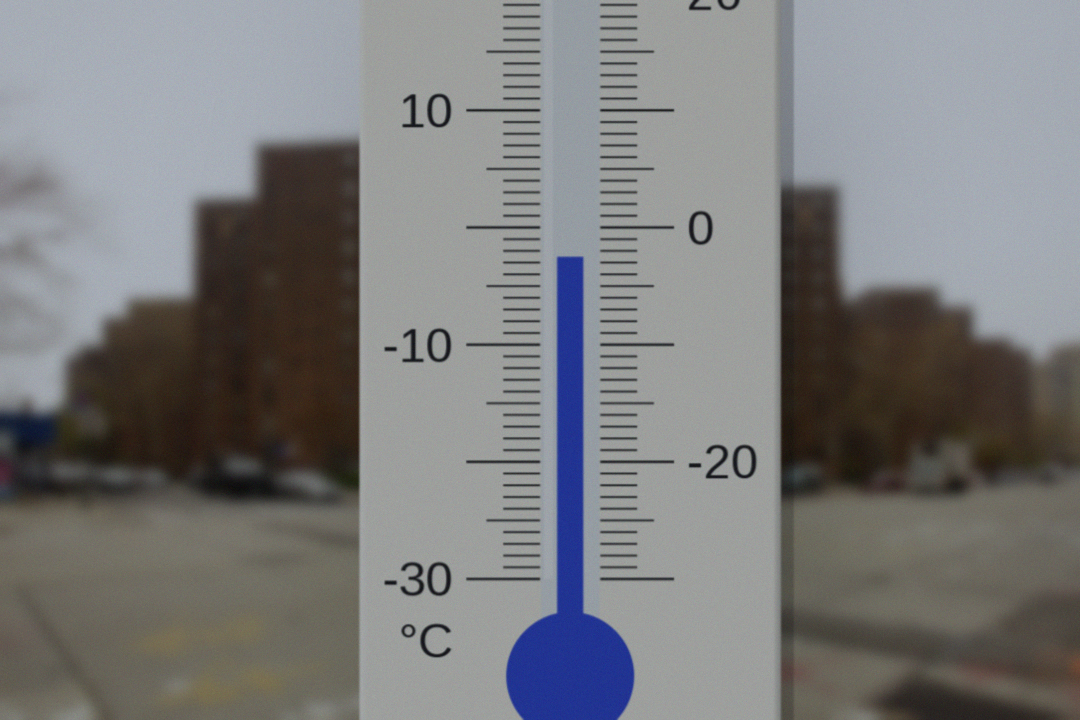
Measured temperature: -2.5 °C
